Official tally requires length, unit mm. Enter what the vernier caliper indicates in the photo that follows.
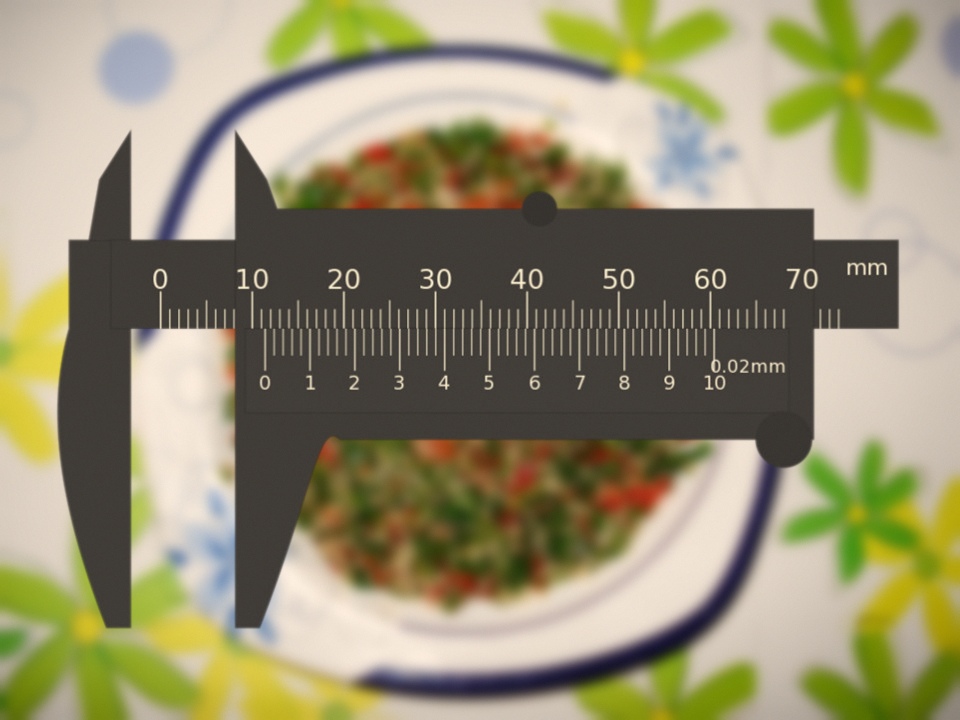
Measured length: 11.4 mm
